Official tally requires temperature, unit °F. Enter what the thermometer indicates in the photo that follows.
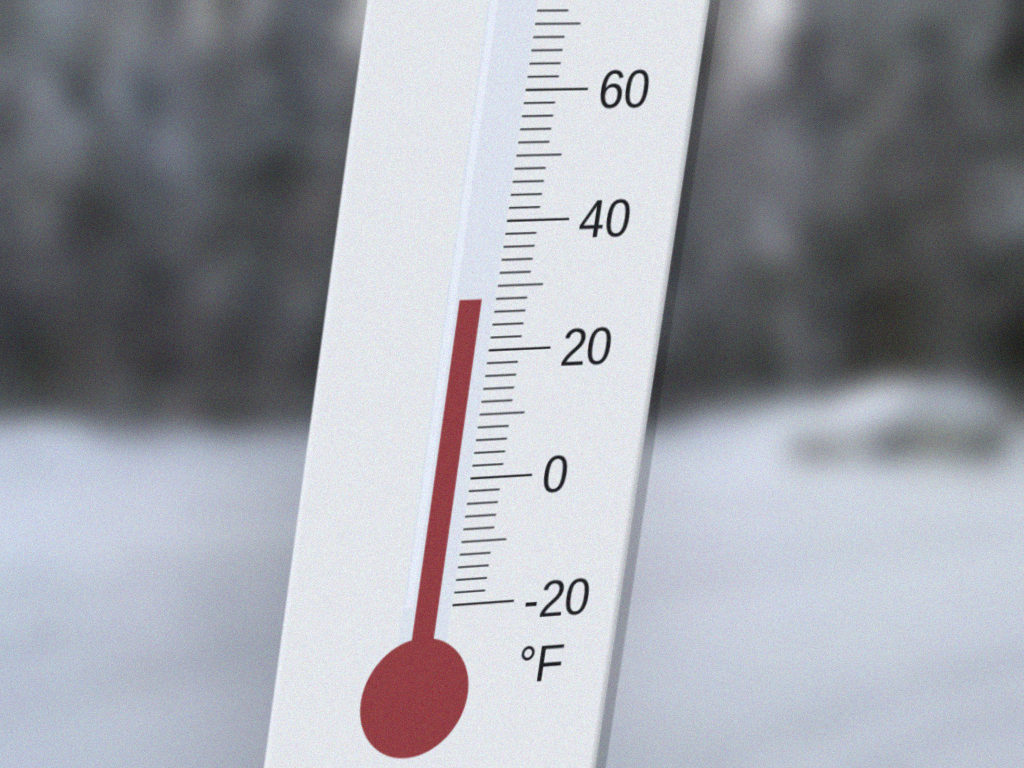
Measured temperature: 28 °F
